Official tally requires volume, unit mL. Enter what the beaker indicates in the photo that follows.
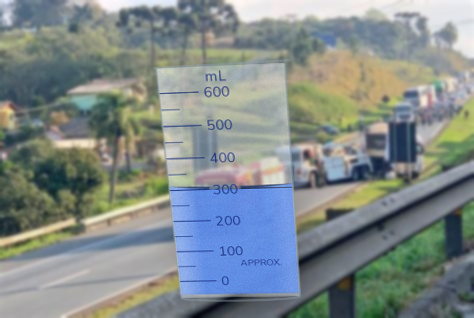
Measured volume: 300 mL
